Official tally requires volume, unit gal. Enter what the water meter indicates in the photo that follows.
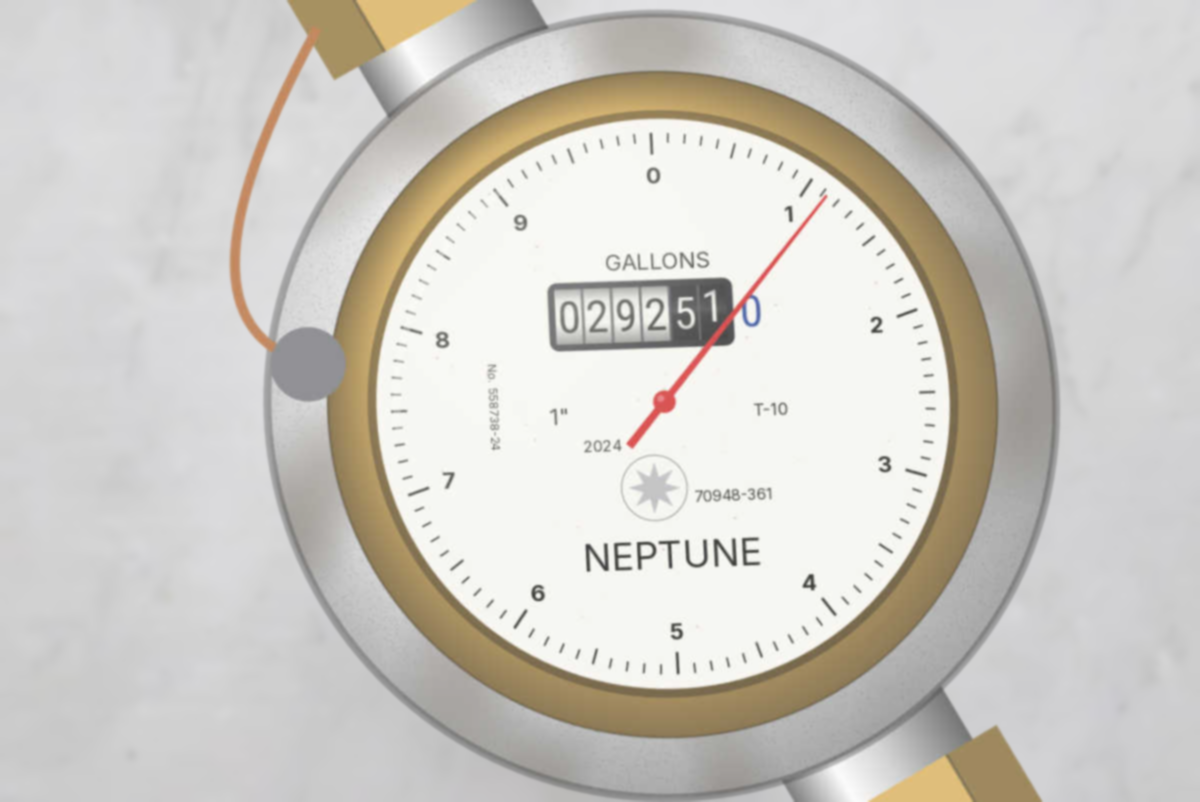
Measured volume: 292511.1 gal
